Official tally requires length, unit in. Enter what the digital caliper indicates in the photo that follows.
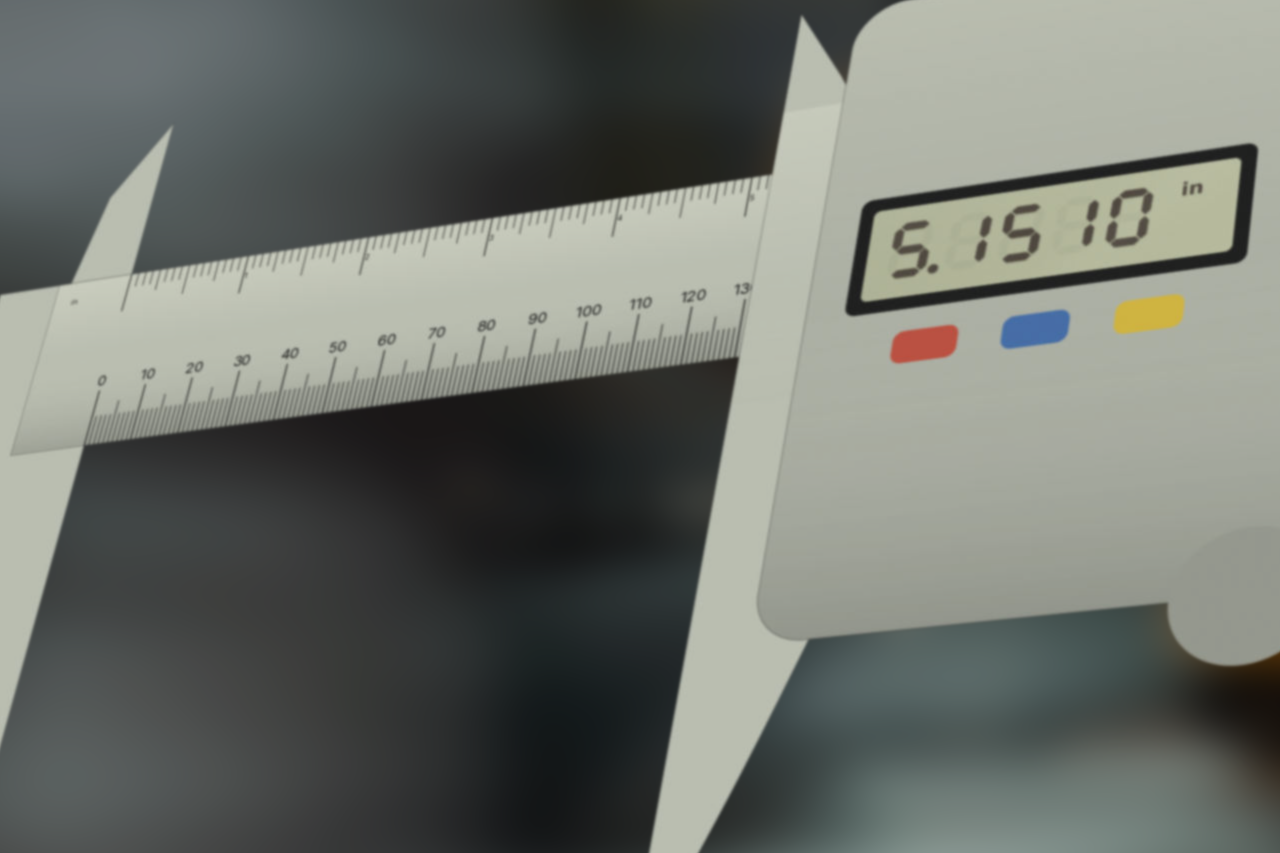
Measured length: 5.1510 in
